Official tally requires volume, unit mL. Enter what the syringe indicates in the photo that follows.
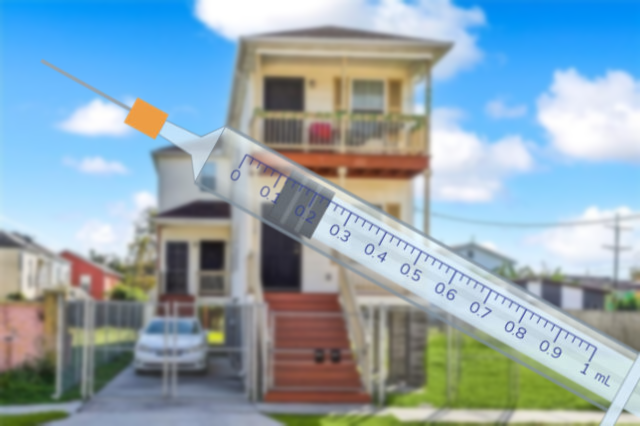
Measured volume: 0.12 mL
